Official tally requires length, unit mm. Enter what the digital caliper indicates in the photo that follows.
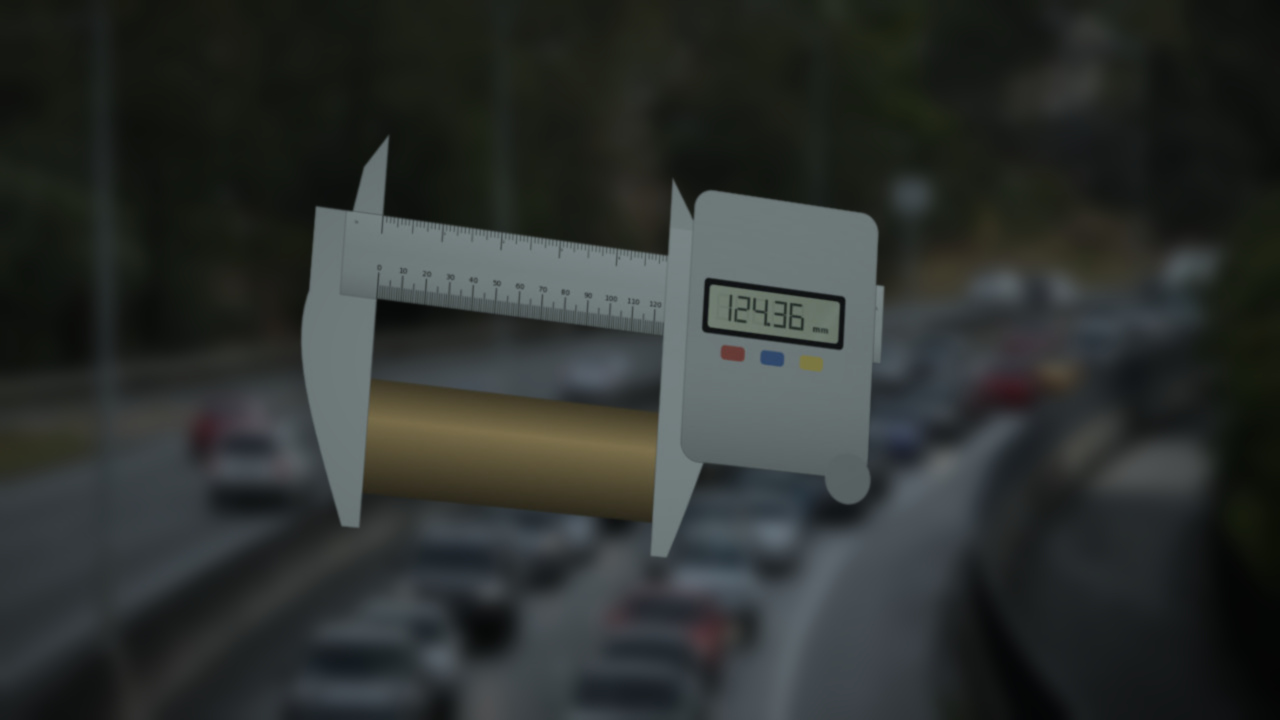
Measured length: 124.36 mm
